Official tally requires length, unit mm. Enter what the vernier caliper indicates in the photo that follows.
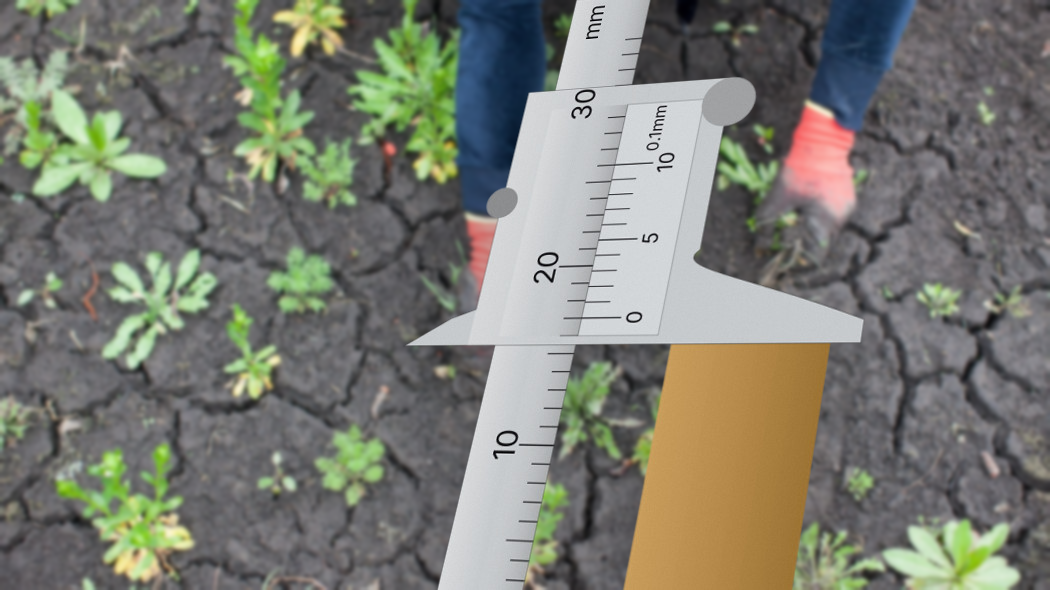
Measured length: 17.0 mm
